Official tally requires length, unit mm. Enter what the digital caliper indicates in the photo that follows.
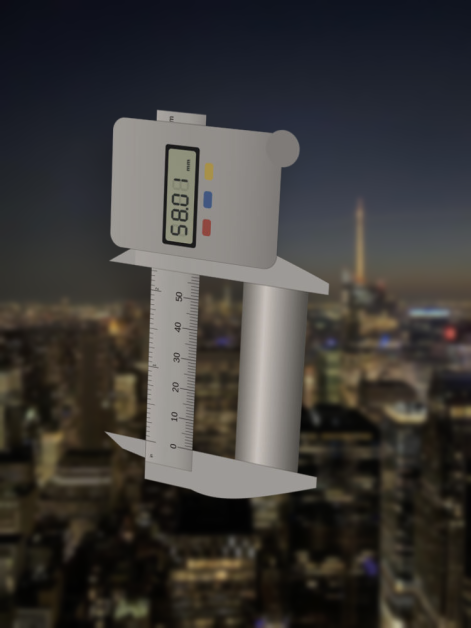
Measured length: 58.01 mm
